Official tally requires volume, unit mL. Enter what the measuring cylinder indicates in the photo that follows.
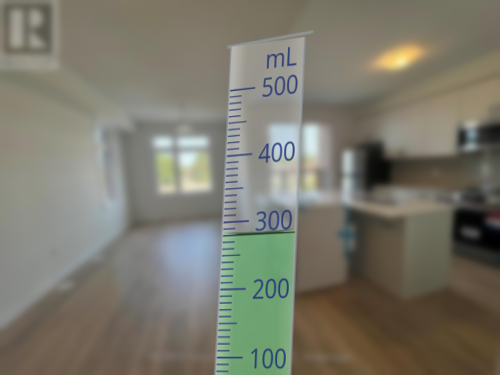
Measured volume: 280 mL
